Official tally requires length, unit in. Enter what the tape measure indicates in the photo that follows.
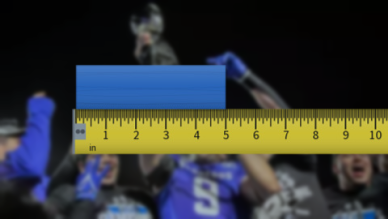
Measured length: 5 in
